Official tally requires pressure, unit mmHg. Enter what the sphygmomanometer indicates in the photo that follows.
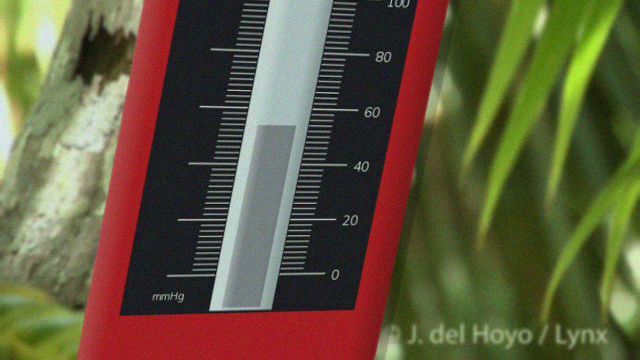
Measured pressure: 54 mmHg
